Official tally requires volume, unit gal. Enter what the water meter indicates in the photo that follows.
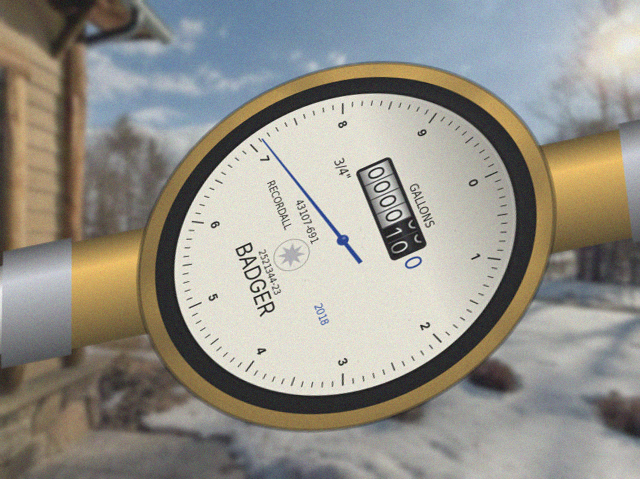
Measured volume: 97.1 gal
